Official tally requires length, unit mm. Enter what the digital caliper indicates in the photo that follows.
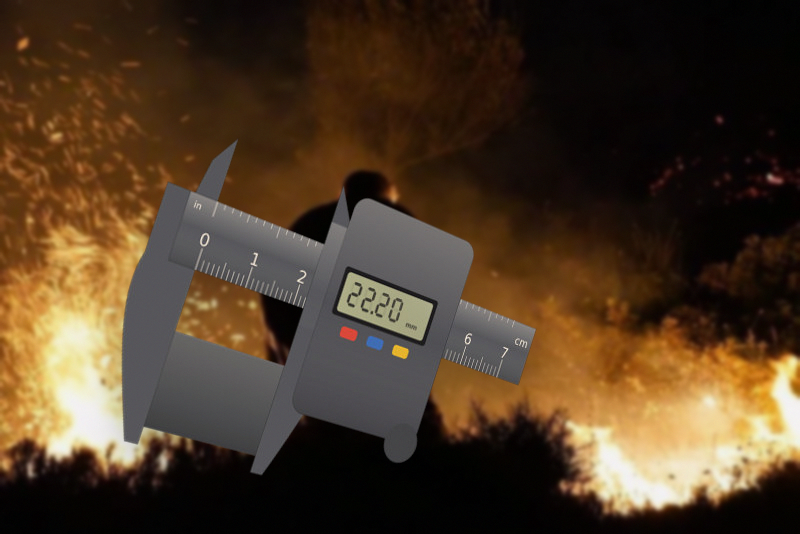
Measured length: 22.20 mm
